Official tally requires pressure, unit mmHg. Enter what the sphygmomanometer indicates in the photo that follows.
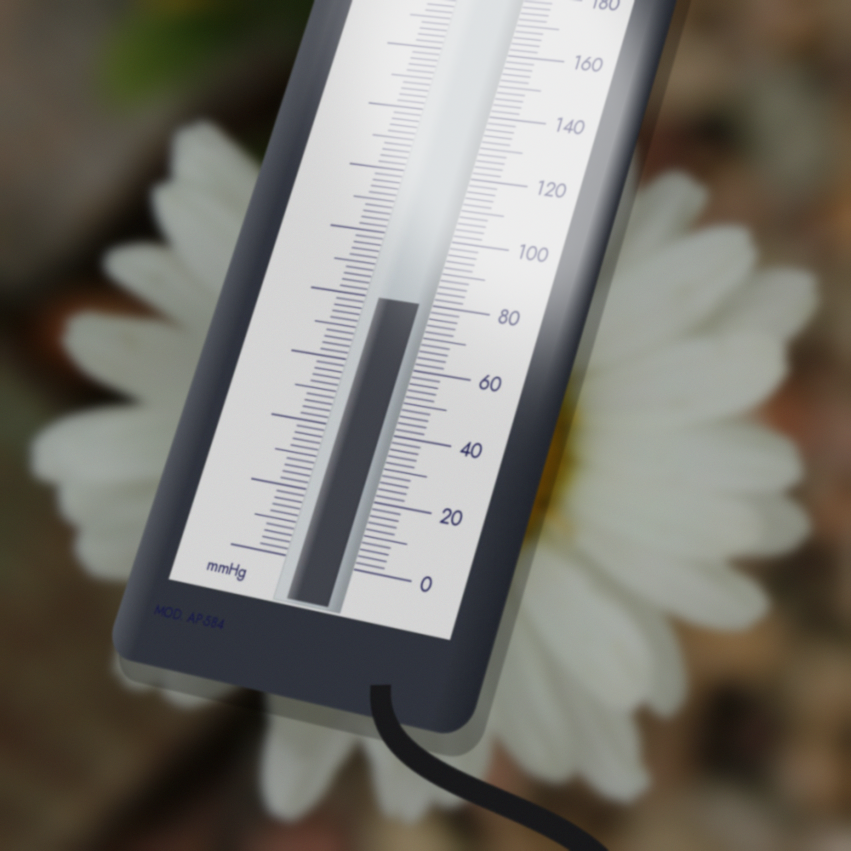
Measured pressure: 80 mmHg
